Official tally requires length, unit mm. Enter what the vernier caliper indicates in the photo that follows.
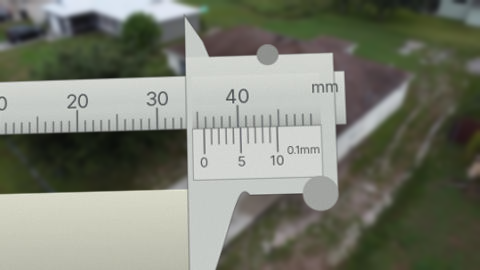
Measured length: 35.8 mm
